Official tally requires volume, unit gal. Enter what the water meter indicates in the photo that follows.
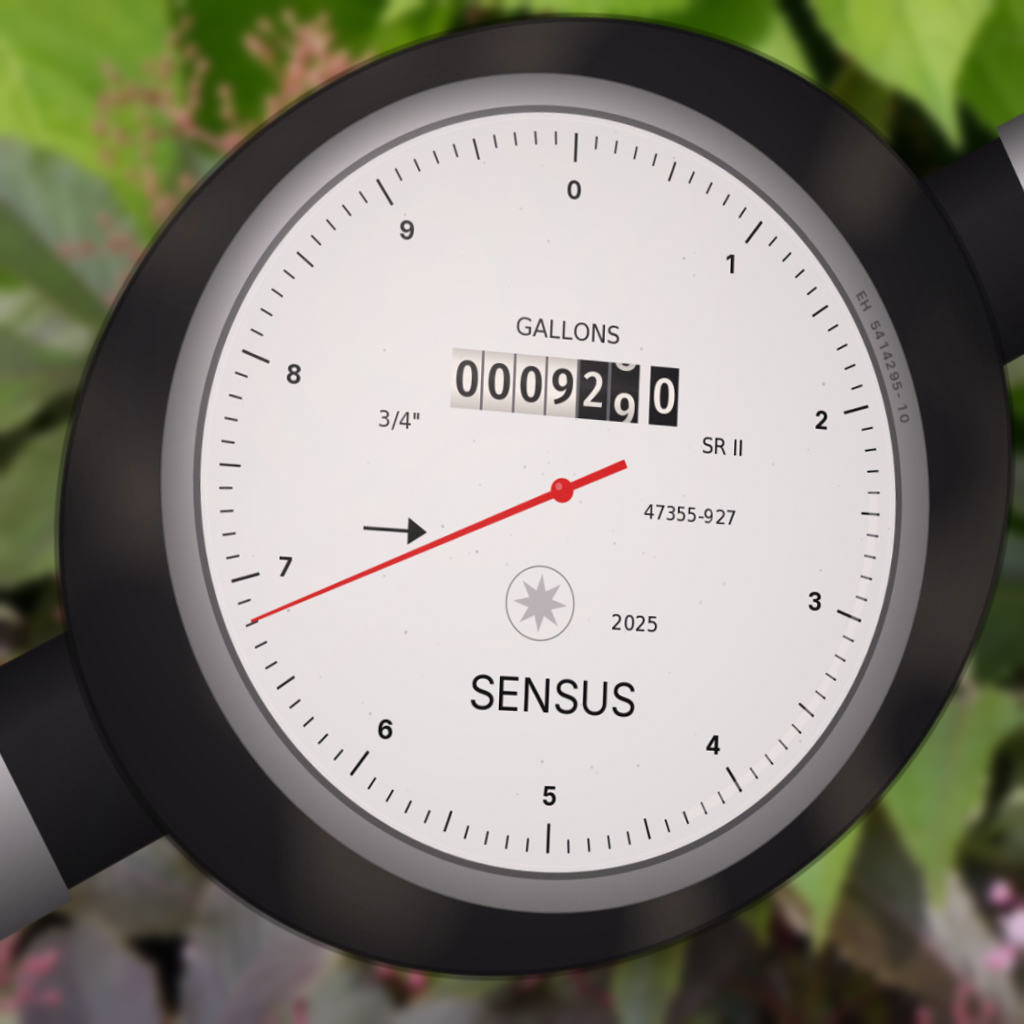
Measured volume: 9286.8 gal
